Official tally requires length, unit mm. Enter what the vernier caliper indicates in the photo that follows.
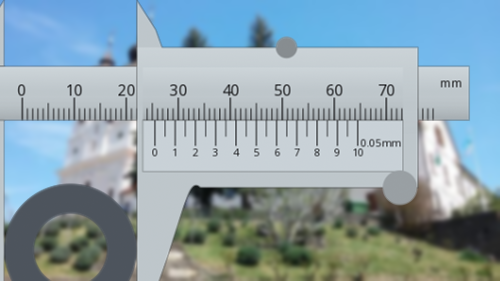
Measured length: 25.5 mm
